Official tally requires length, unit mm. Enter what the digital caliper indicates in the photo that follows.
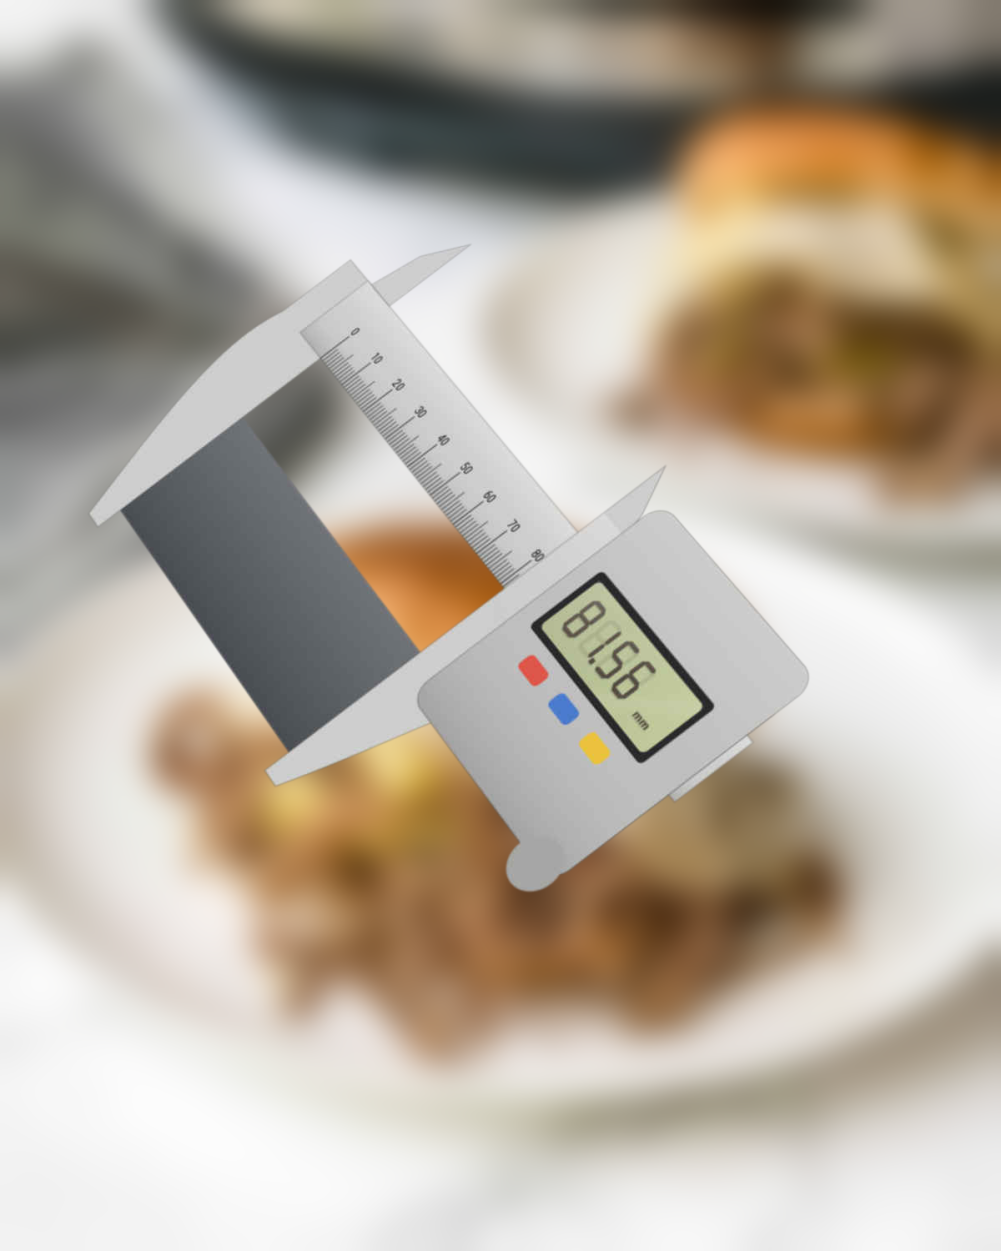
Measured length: 81.56 mm
